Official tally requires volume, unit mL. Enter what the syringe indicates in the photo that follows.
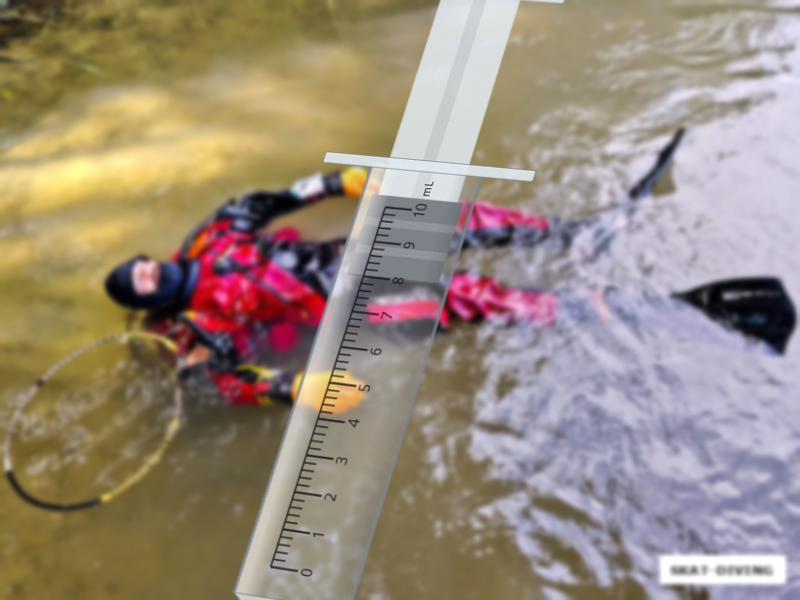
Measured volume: 8 mL
